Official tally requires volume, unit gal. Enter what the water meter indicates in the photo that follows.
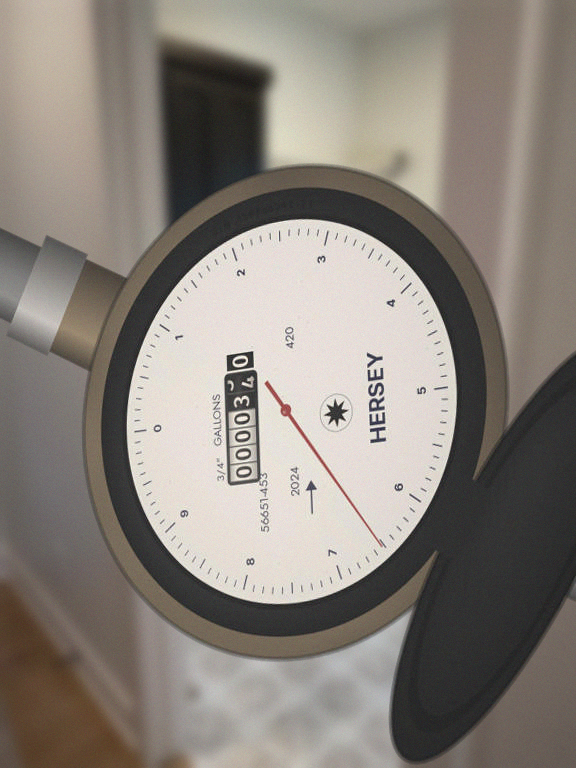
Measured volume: 336.5 gal
